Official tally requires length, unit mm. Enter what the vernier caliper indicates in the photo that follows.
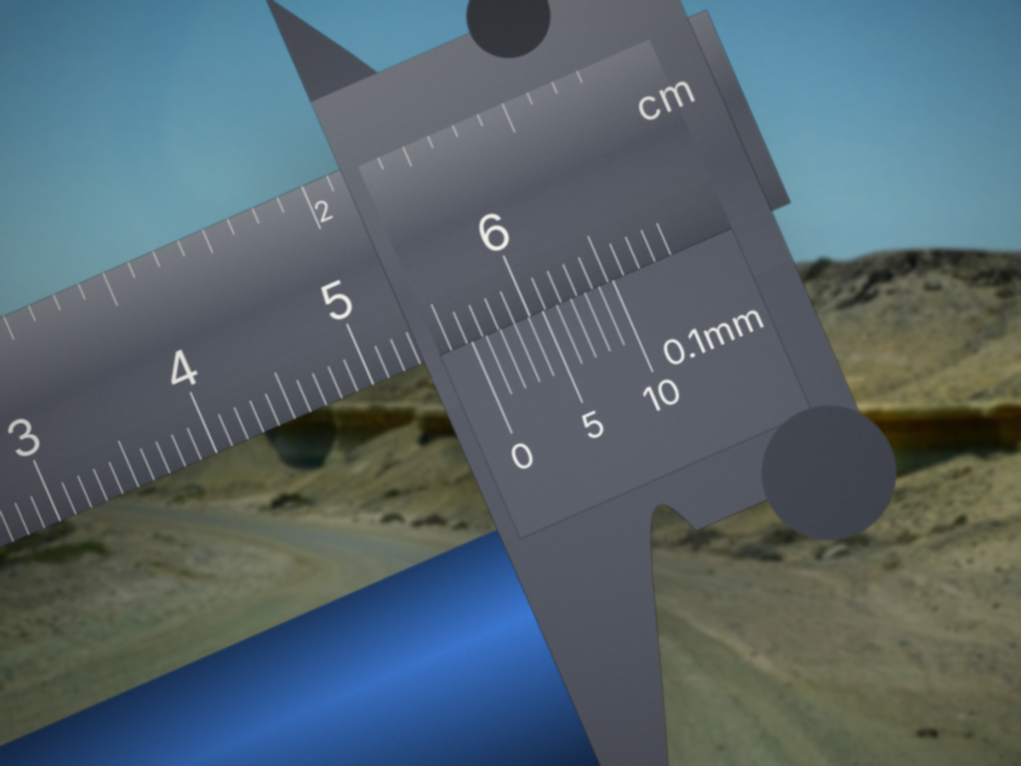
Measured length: 56.3 mm
